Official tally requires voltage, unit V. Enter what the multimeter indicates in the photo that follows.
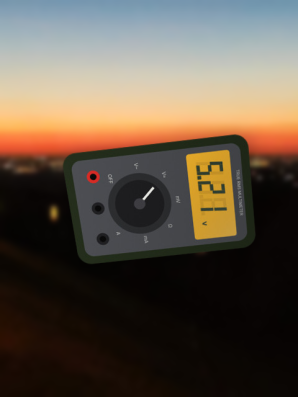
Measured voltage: 5.21 V
